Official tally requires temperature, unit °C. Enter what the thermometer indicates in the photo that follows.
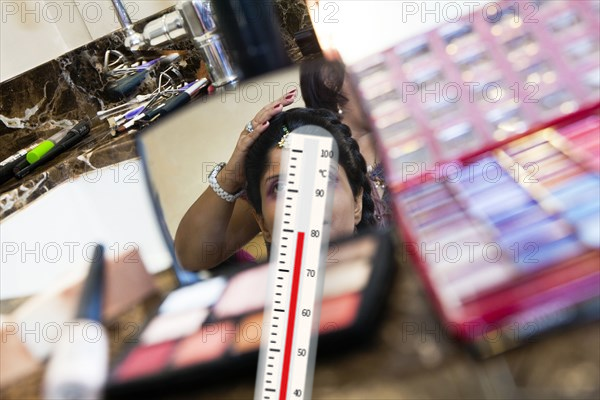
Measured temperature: 80 °C
